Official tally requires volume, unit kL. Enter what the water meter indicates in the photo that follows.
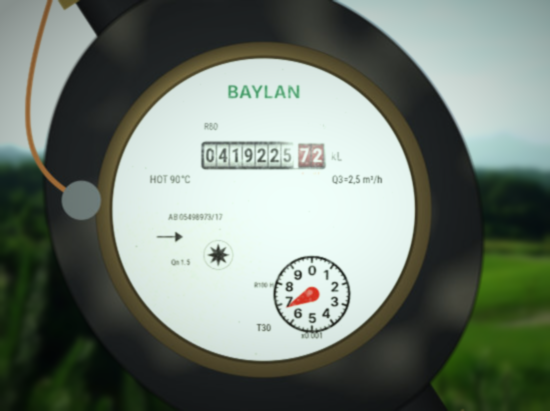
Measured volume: 419225.726 kL
